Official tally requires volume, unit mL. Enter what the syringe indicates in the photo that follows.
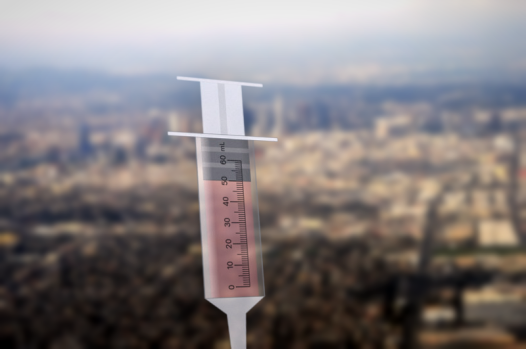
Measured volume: 50 mL
